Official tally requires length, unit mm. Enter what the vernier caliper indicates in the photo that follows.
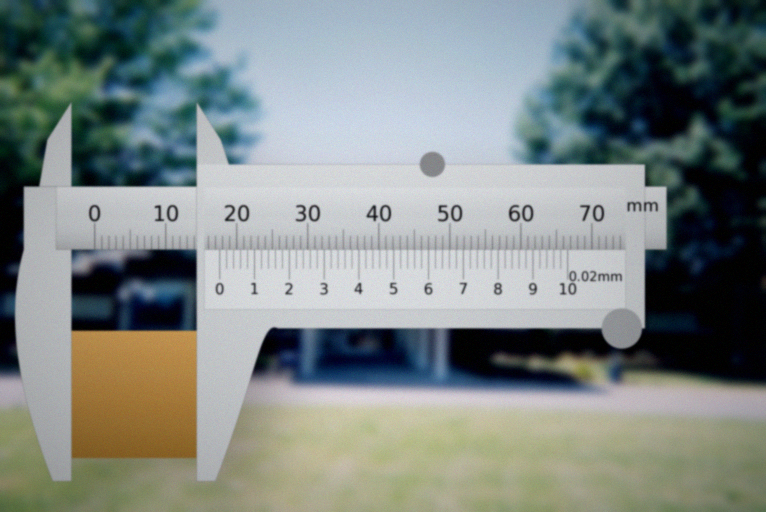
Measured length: 17.6 mm
